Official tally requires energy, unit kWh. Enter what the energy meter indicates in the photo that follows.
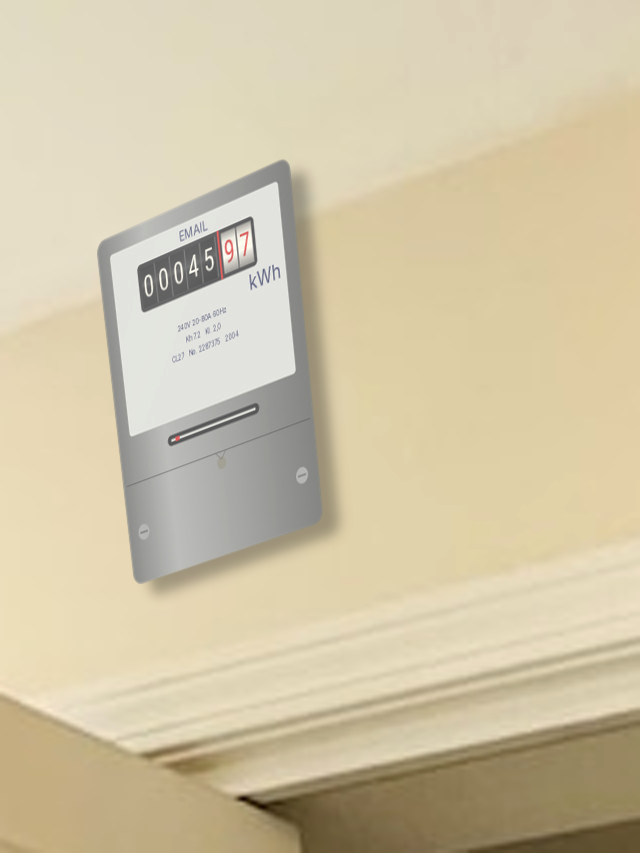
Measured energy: 45.97 kWh
